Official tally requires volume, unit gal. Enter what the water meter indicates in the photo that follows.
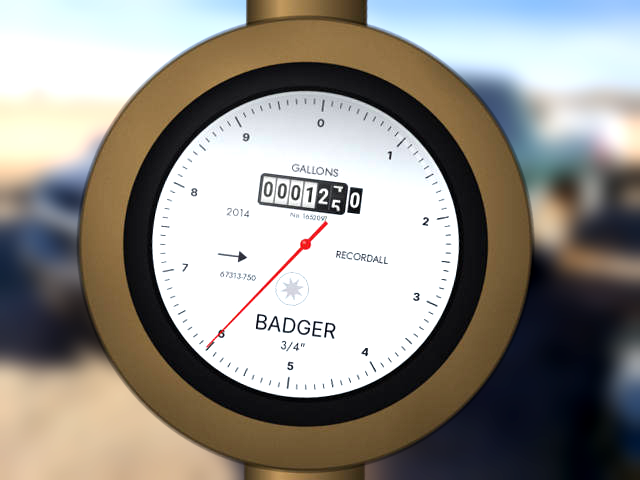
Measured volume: 1246.0 gal
